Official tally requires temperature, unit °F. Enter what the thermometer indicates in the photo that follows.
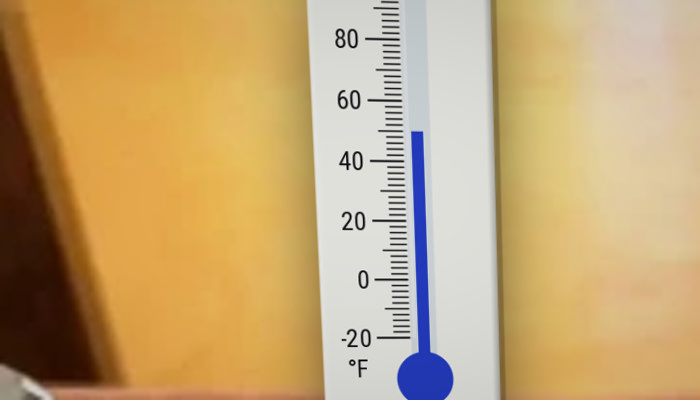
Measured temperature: 50 °F
